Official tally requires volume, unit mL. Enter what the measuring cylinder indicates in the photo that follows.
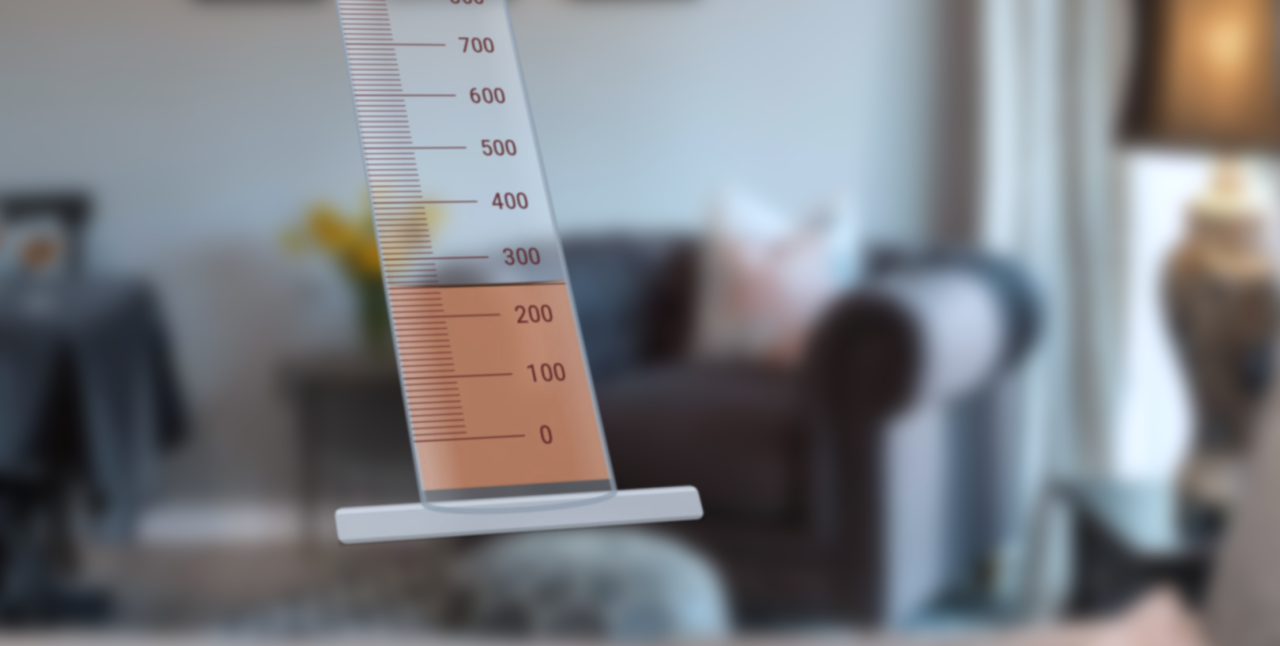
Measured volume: 250 mL
